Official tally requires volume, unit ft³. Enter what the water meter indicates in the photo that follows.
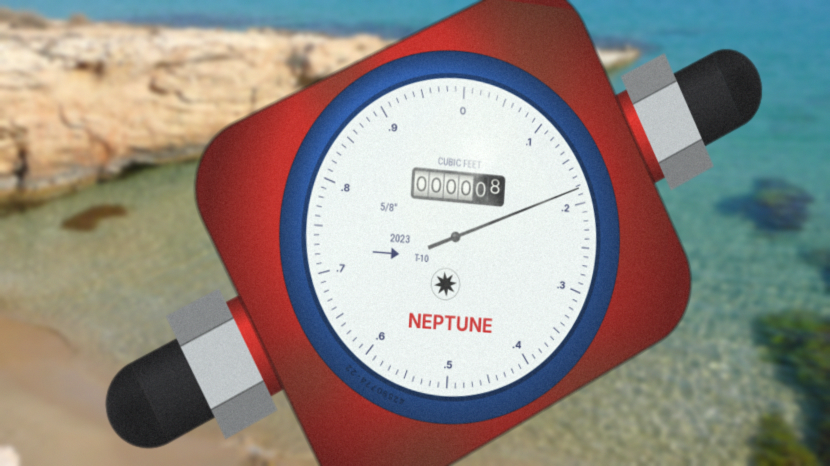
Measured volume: 8.18 ft³
